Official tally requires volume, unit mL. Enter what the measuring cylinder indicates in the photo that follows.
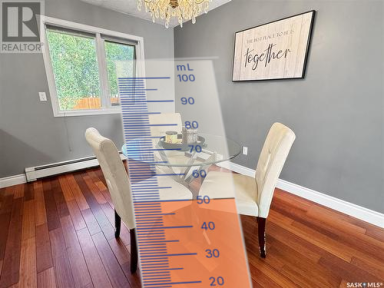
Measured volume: 50 mL
